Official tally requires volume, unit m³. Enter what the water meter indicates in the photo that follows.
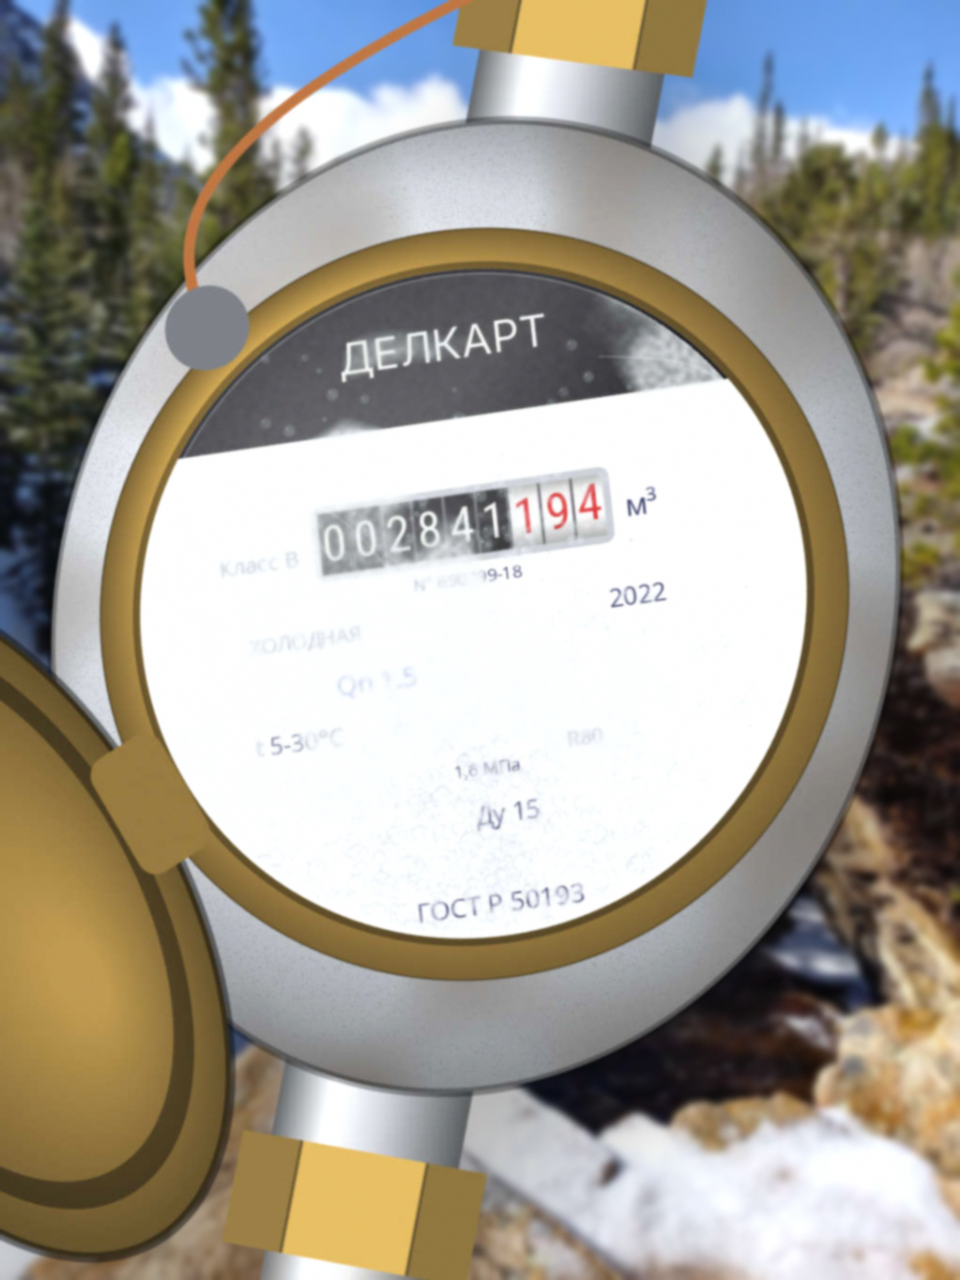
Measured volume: 2841.194 m³
